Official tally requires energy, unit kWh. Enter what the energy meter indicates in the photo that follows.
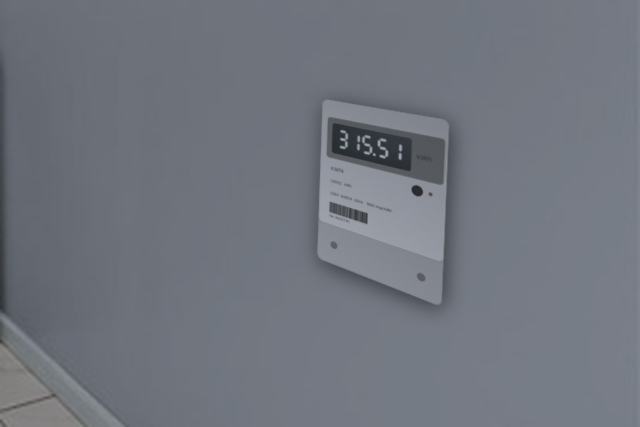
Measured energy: 315.51 kWh
